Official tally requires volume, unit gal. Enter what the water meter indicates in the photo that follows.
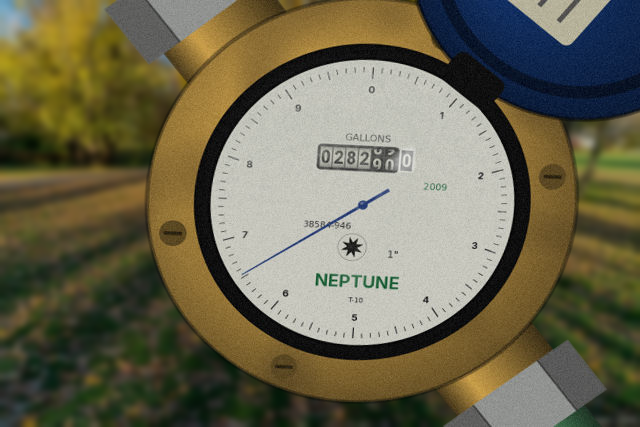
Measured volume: 282896.5 gal
